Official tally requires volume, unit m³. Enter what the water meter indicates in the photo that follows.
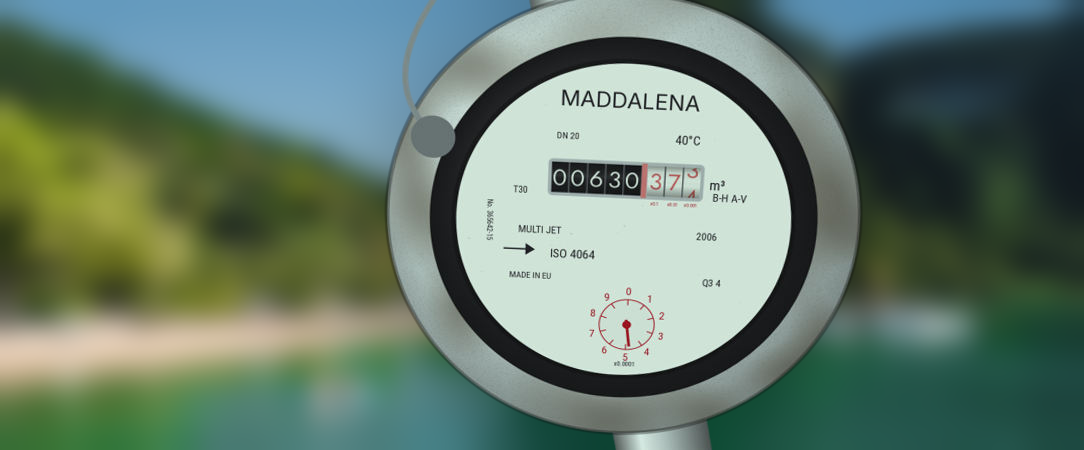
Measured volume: 630.3734 m³
